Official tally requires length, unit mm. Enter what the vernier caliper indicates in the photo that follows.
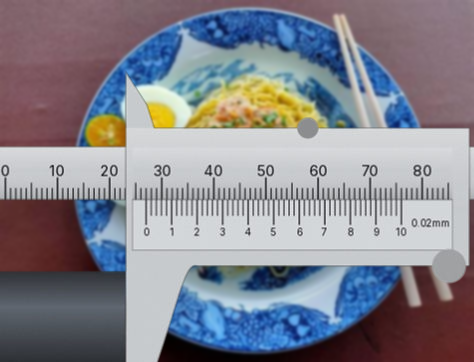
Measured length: 27.0 mm
